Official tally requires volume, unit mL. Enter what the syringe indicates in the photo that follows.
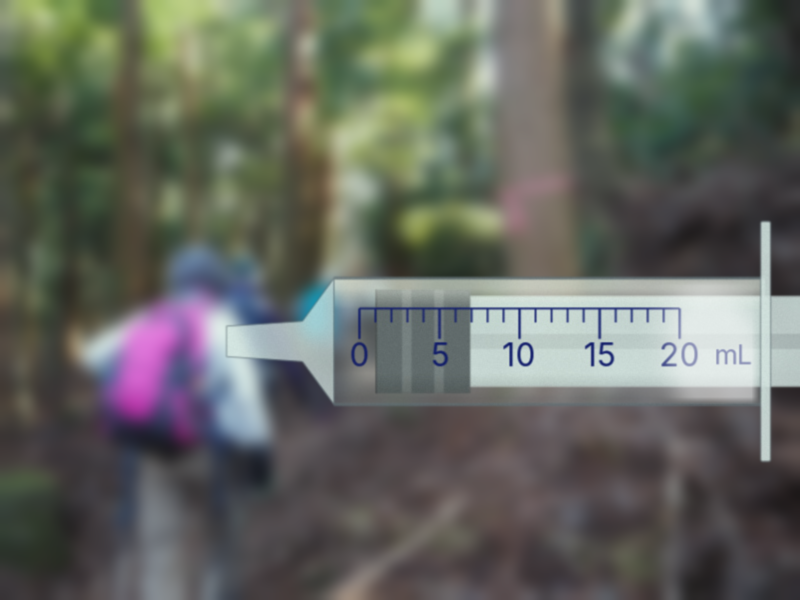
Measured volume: 1 mL
